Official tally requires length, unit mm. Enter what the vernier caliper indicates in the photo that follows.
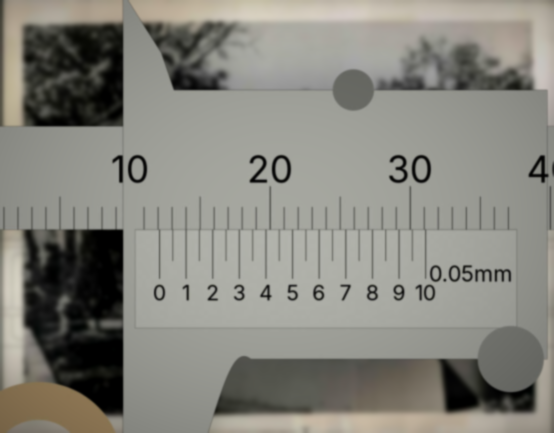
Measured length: 12.1 mm
